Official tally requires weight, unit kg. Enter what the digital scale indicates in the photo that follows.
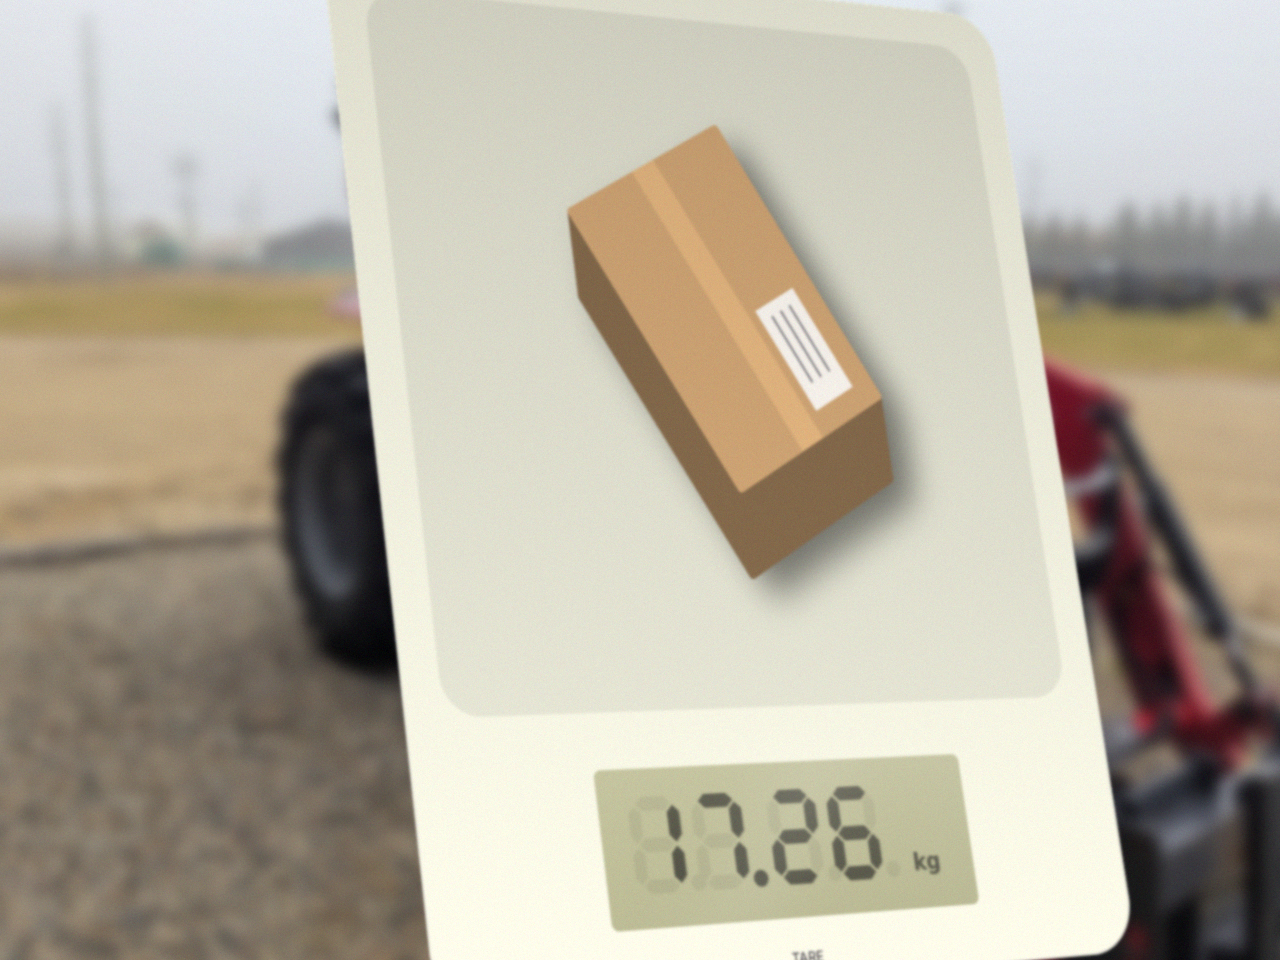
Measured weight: 17.26 kg
